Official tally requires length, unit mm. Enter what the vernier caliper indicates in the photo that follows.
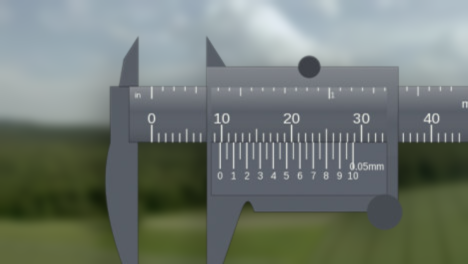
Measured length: 9.8 mm
